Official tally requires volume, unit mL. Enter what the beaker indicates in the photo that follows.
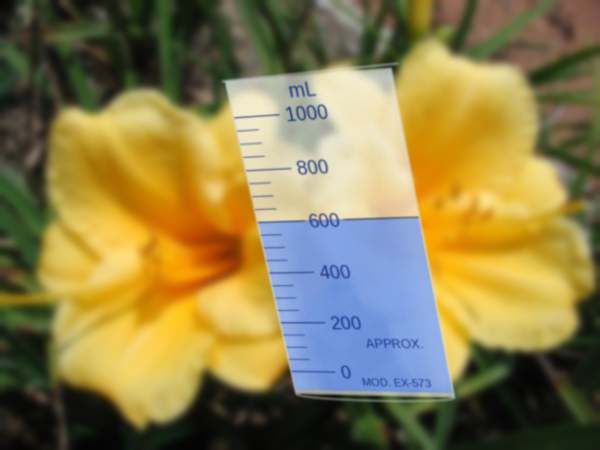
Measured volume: 600 mL
